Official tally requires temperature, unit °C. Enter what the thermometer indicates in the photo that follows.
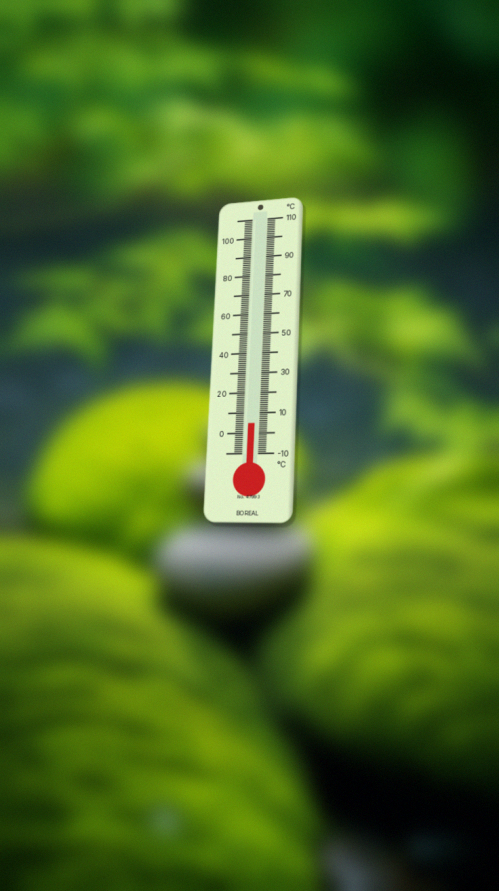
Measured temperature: 5 °C
